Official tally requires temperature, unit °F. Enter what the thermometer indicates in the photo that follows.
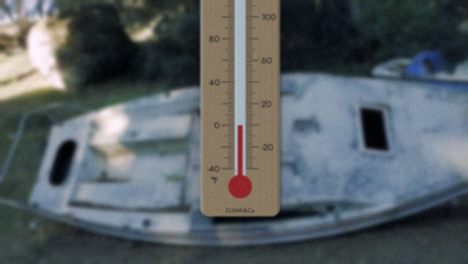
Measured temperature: 0 °F
